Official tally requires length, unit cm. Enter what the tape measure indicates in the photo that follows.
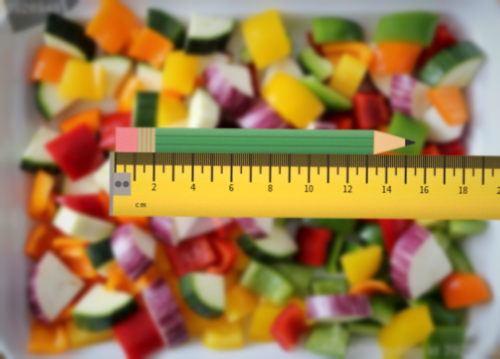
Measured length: 15.5 cm
